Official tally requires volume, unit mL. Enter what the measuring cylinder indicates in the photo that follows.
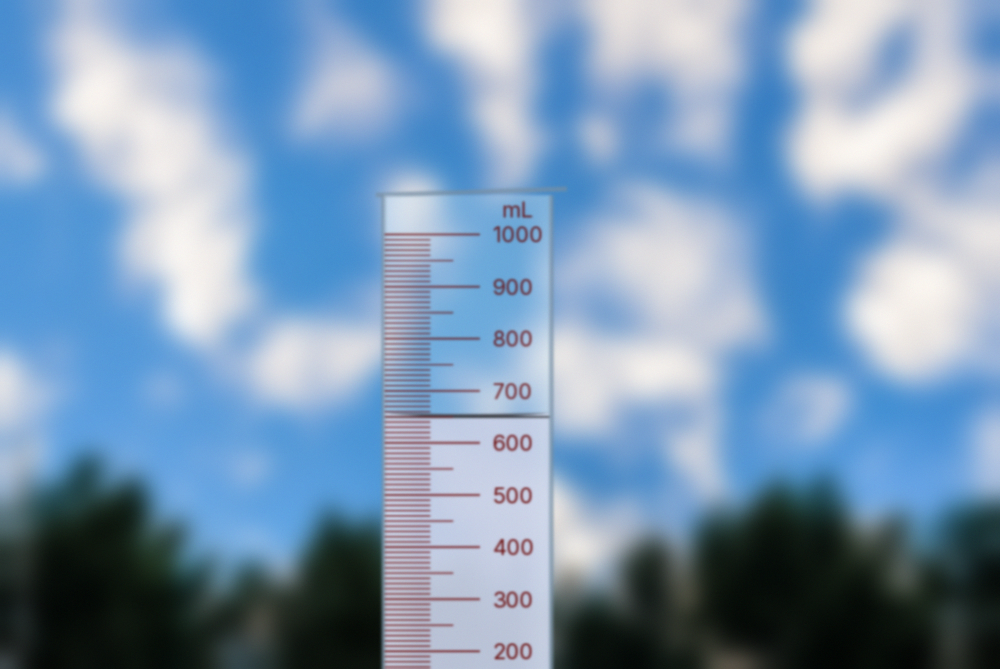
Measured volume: 650 mL
